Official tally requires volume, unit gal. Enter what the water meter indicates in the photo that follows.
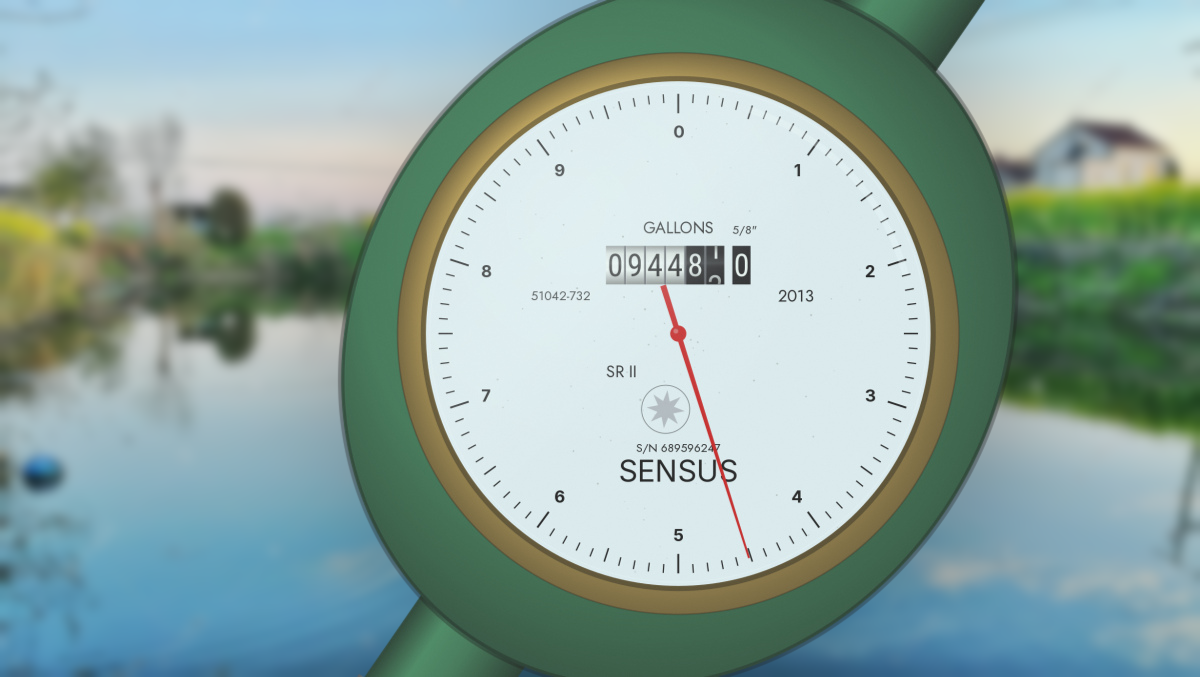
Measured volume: 944814.5 gal
